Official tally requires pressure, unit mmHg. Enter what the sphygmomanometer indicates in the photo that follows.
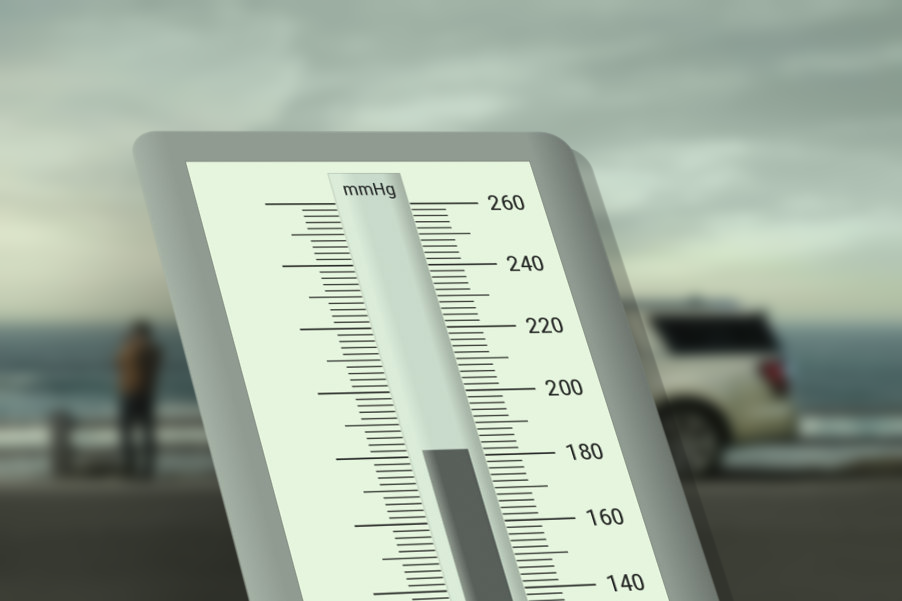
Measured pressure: 182 mmHg
